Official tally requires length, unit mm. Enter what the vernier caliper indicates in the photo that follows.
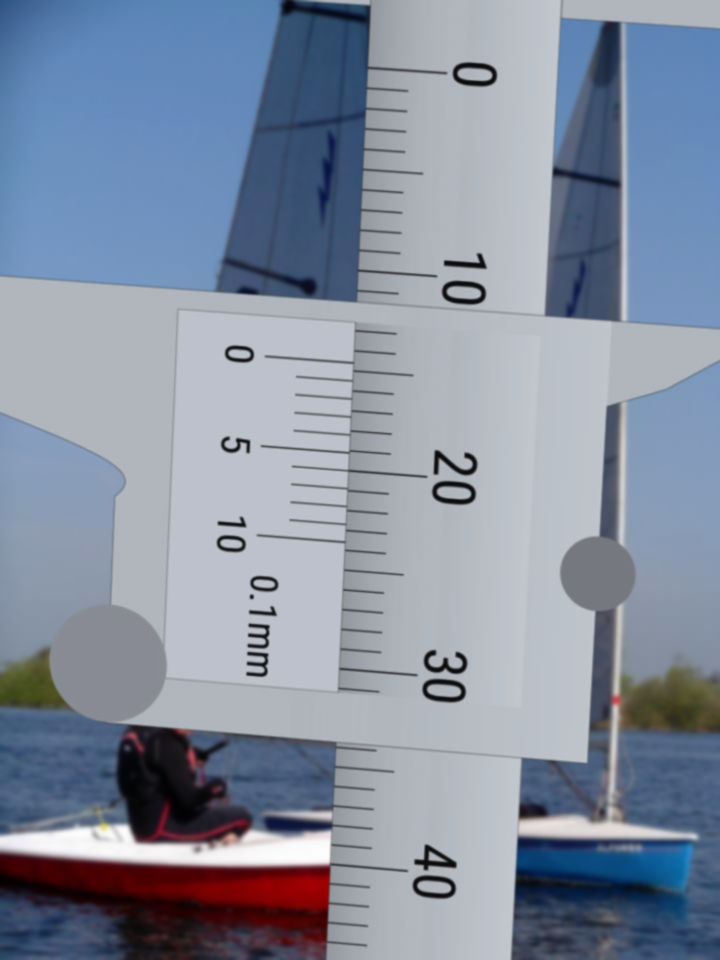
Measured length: 14.6 mm
